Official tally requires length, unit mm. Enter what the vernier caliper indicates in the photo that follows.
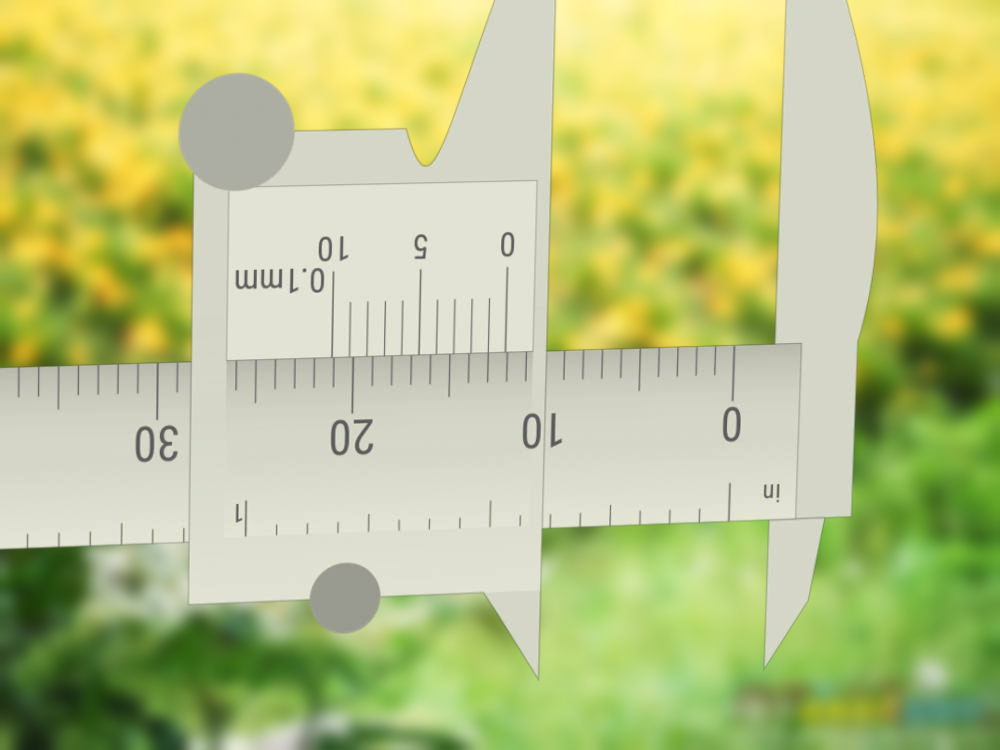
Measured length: 12.1 mm
